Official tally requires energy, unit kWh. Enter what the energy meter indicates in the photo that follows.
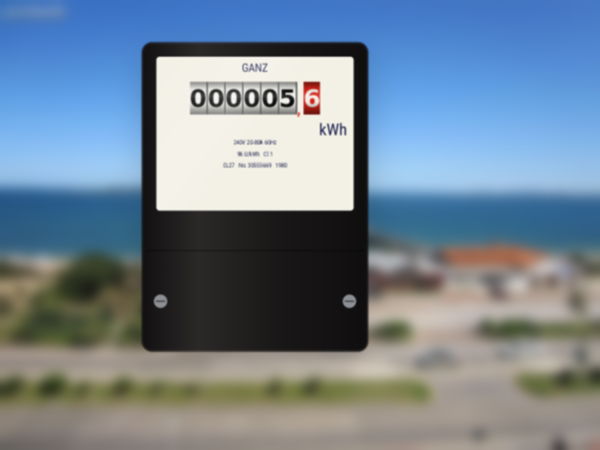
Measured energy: 5.6 kWh
